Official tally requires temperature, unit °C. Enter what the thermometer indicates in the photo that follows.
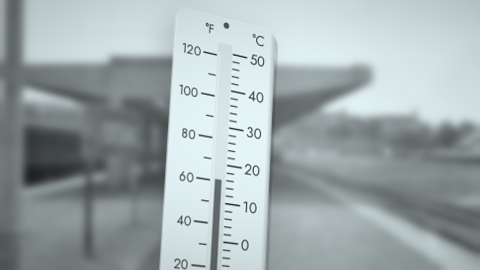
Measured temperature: 16 °C
